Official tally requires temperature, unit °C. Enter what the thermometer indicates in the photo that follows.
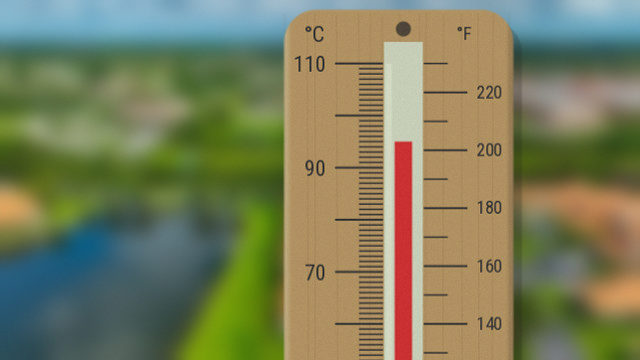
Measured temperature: 95 °C
